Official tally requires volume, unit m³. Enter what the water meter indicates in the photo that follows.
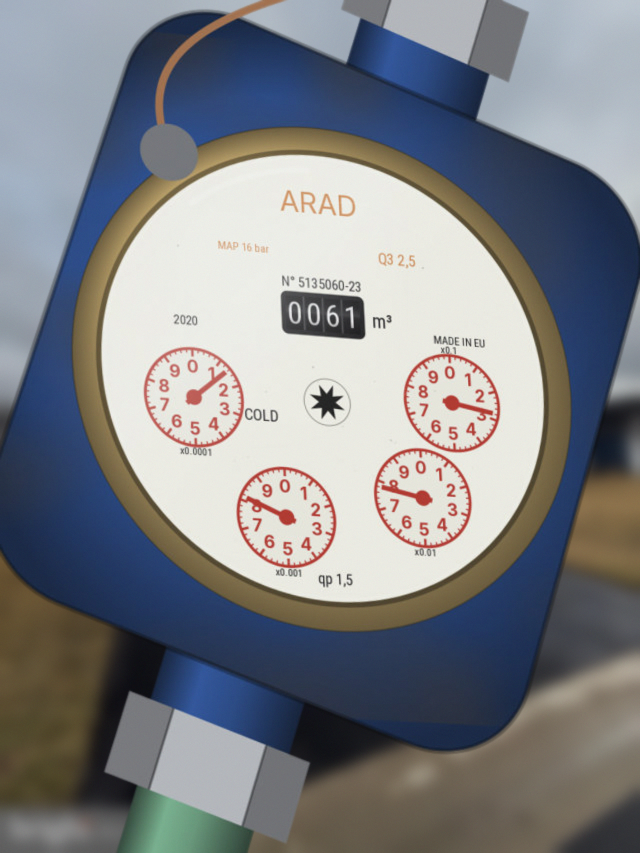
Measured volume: 61.2781 m³
